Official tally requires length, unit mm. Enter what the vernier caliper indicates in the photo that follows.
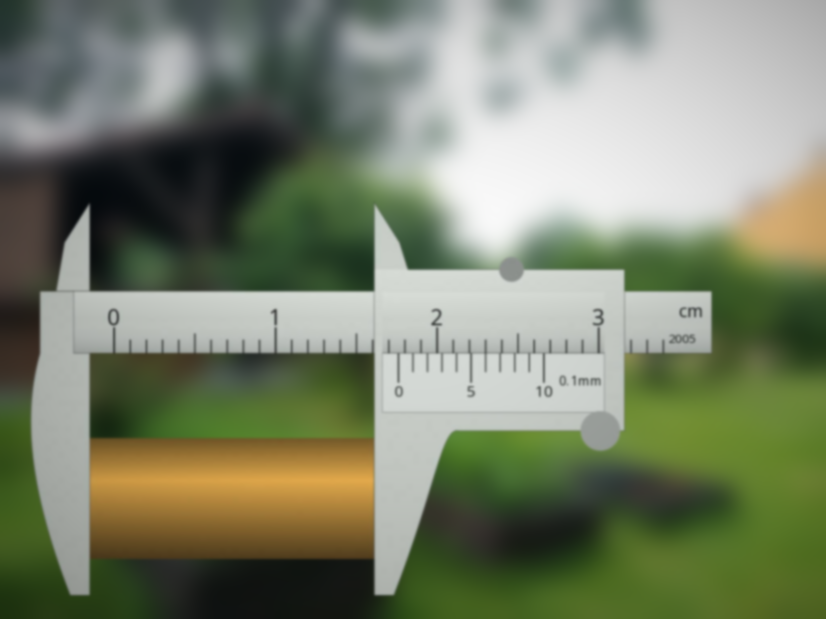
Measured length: 17.6 mm
